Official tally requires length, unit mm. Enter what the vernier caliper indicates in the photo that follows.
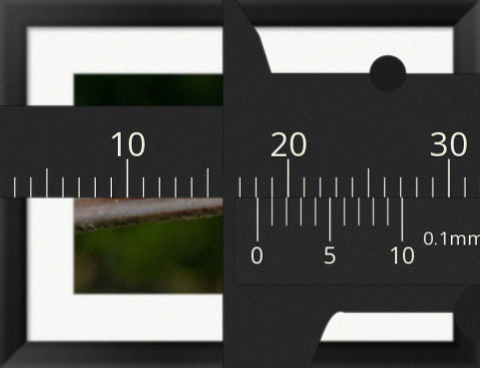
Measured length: 18.1 mm
